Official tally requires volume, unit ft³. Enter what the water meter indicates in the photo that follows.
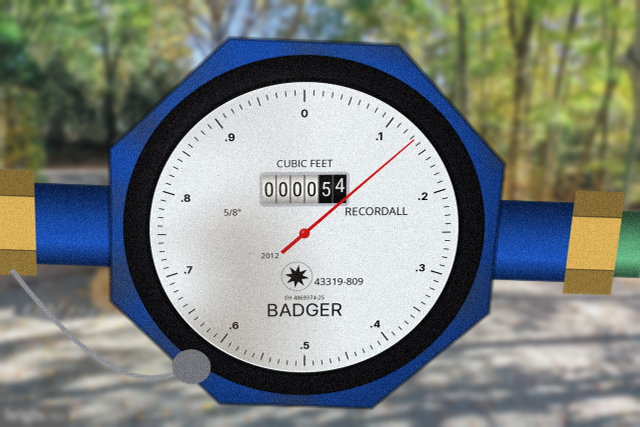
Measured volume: 54.13 ft³
